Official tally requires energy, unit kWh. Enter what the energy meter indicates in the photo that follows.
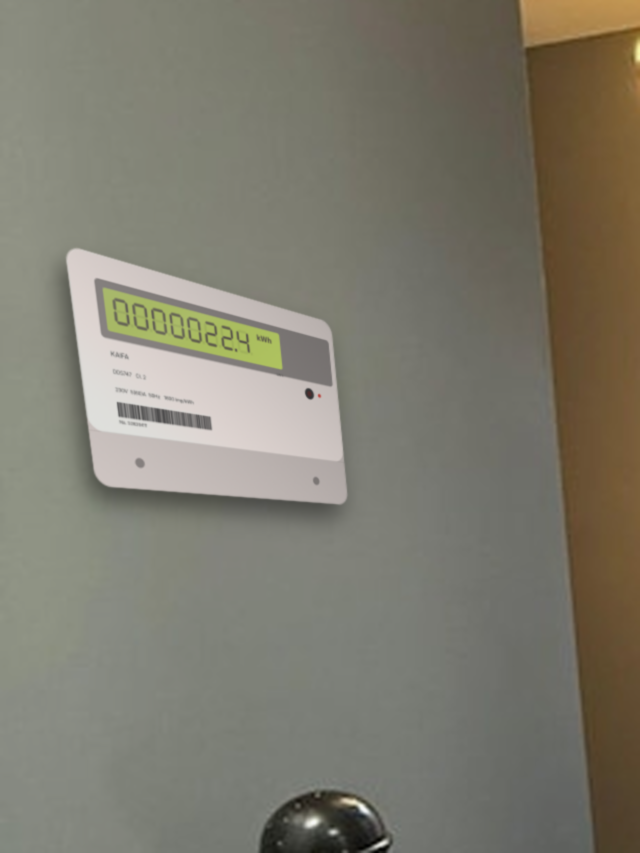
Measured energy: 22.4 kWh
